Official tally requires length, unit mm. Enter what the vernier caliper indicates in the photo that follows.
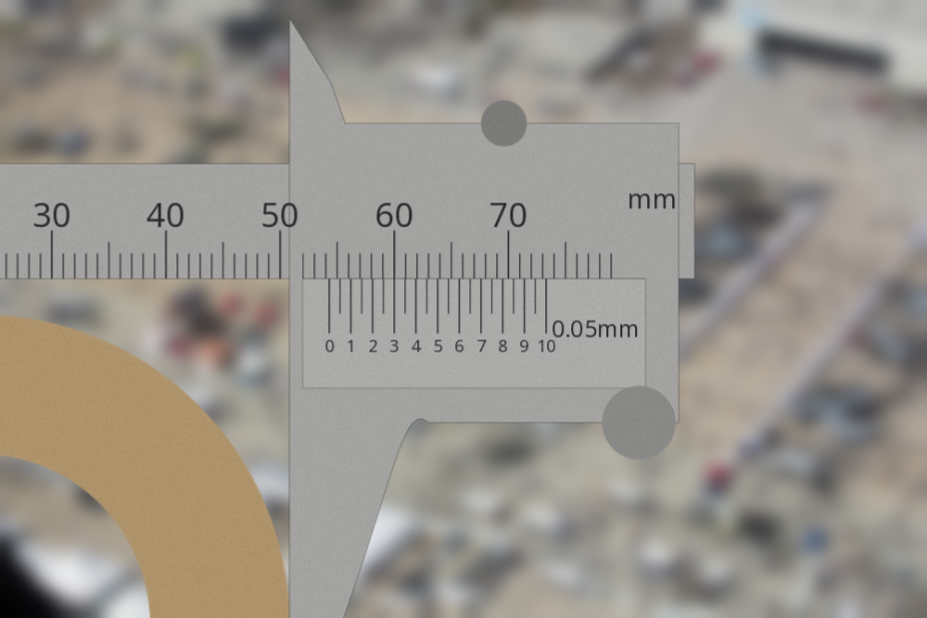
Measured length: 54.3 mm
